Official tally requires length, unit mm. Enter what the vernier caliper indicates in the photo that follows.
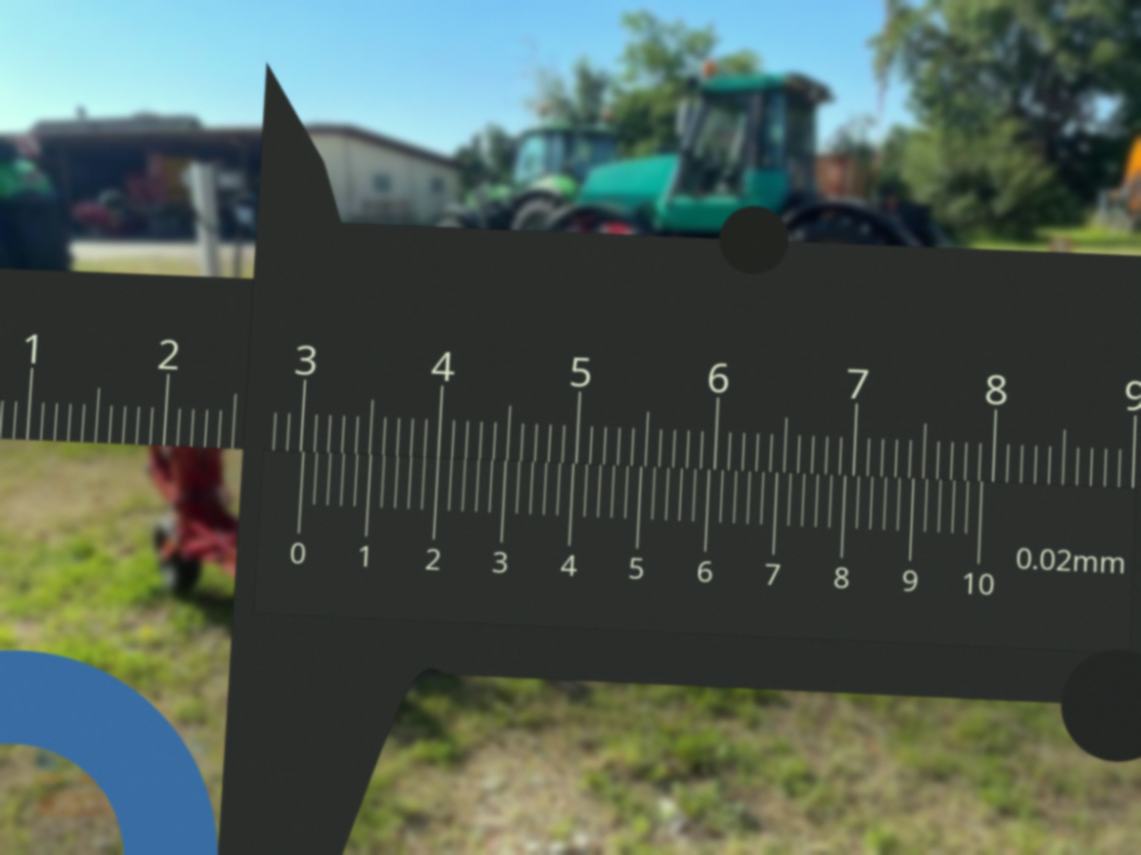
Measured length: 30.2 mm
